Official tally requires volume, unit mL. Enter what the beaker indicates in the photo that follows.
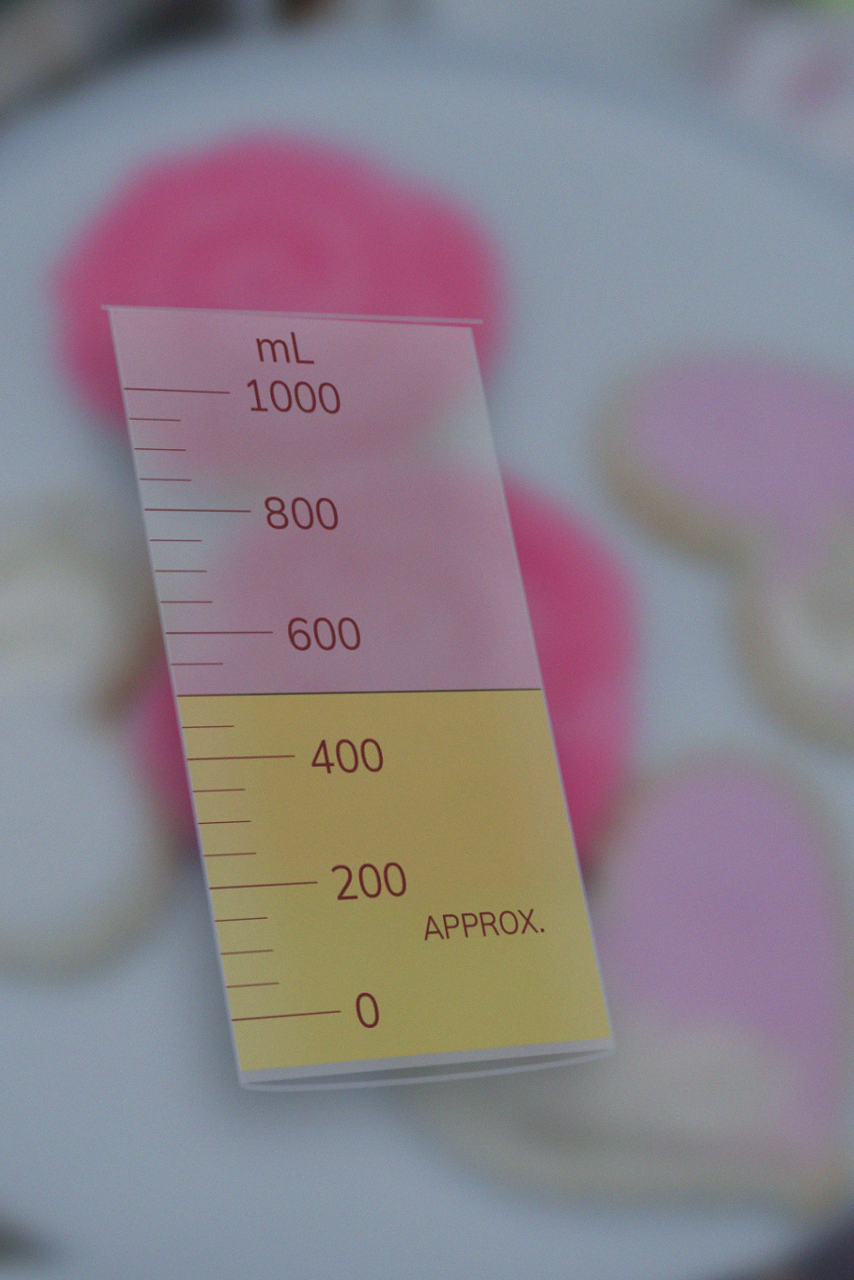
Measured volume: 500 mL
